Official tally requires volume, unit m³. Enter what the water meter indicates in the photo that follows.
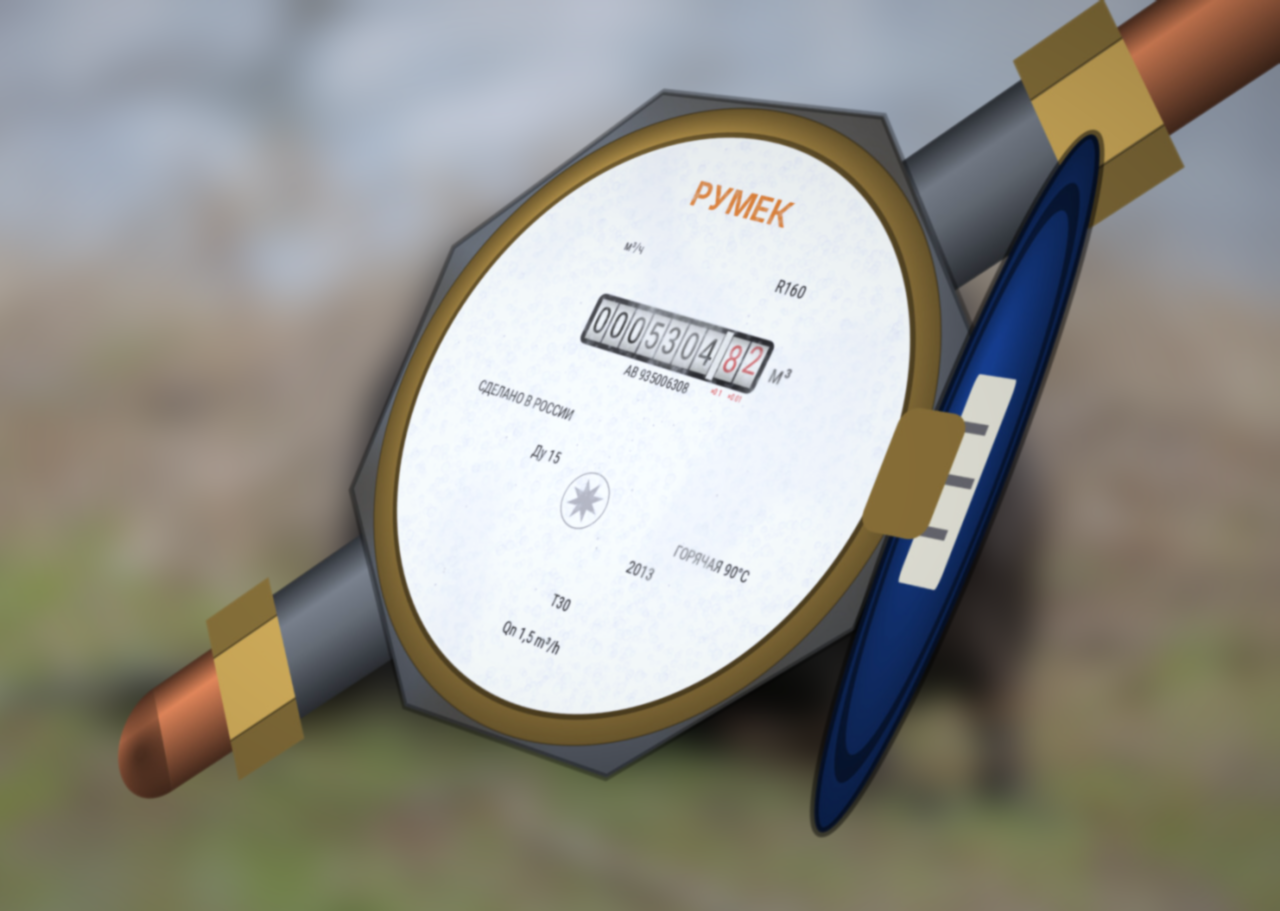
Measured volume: 5304.82 m³
